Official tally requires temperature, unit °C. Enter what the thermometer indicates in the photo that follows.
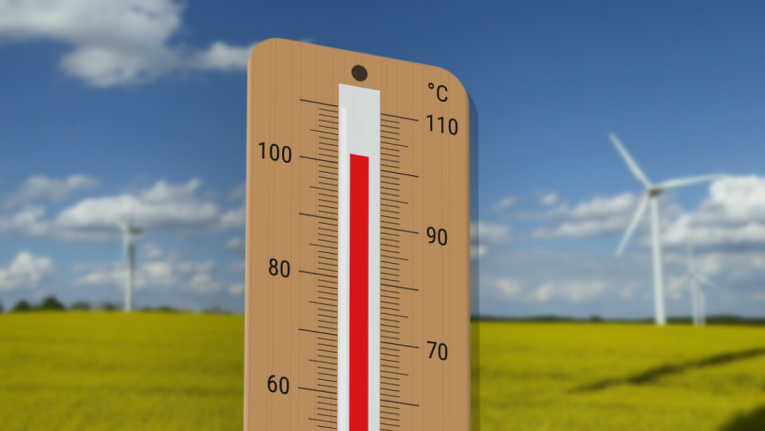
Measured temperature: 102 °C
